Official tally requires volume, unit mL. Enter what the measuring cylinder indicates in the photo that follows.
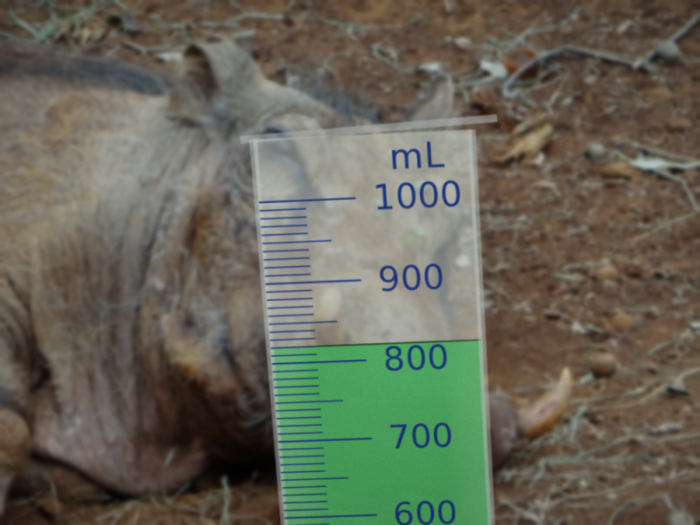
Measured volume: 820 mL
